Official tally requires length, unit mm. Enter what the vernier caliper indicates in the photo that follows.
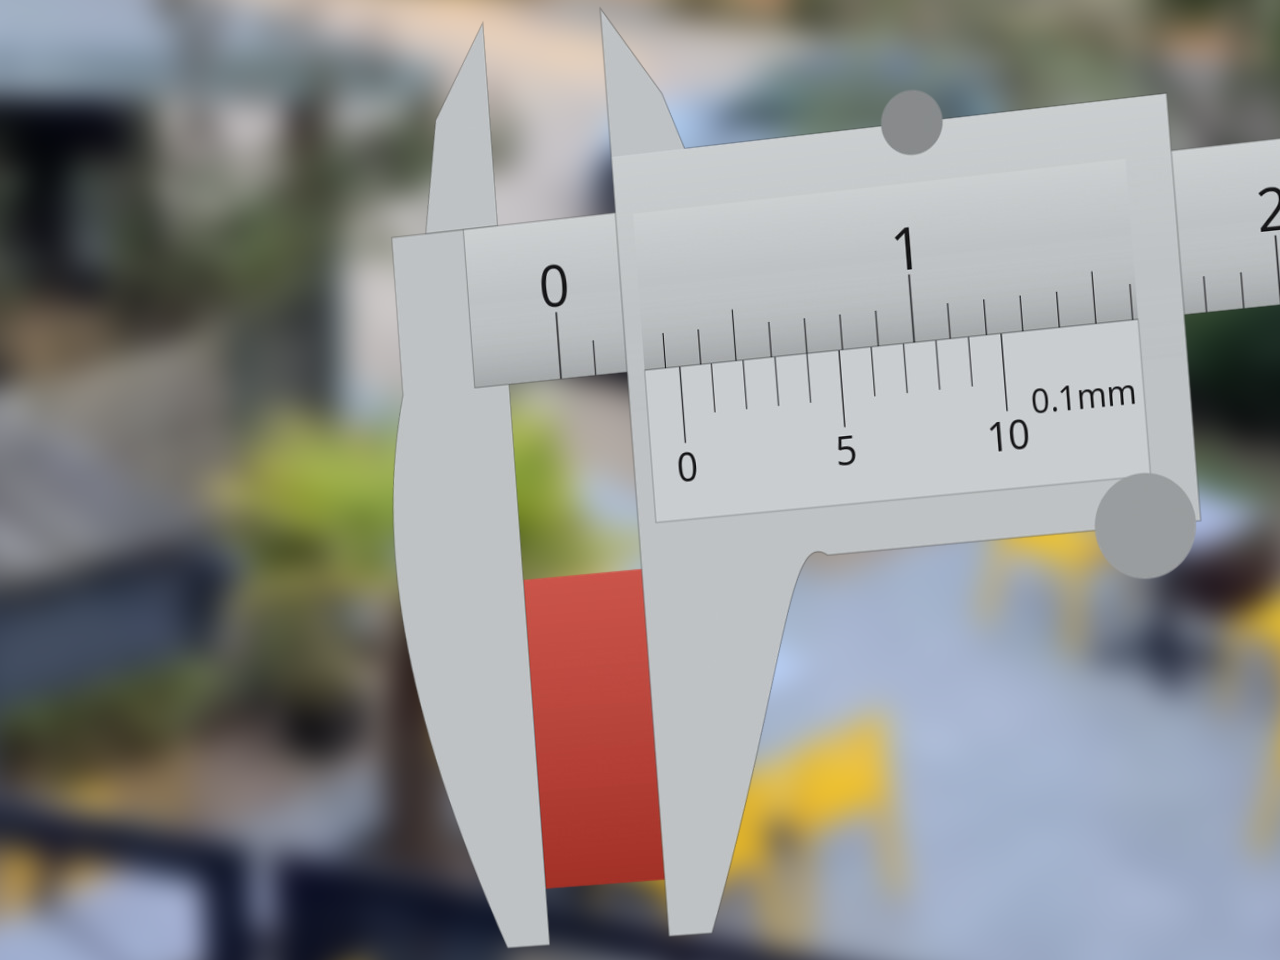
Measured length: 3.4 mm
